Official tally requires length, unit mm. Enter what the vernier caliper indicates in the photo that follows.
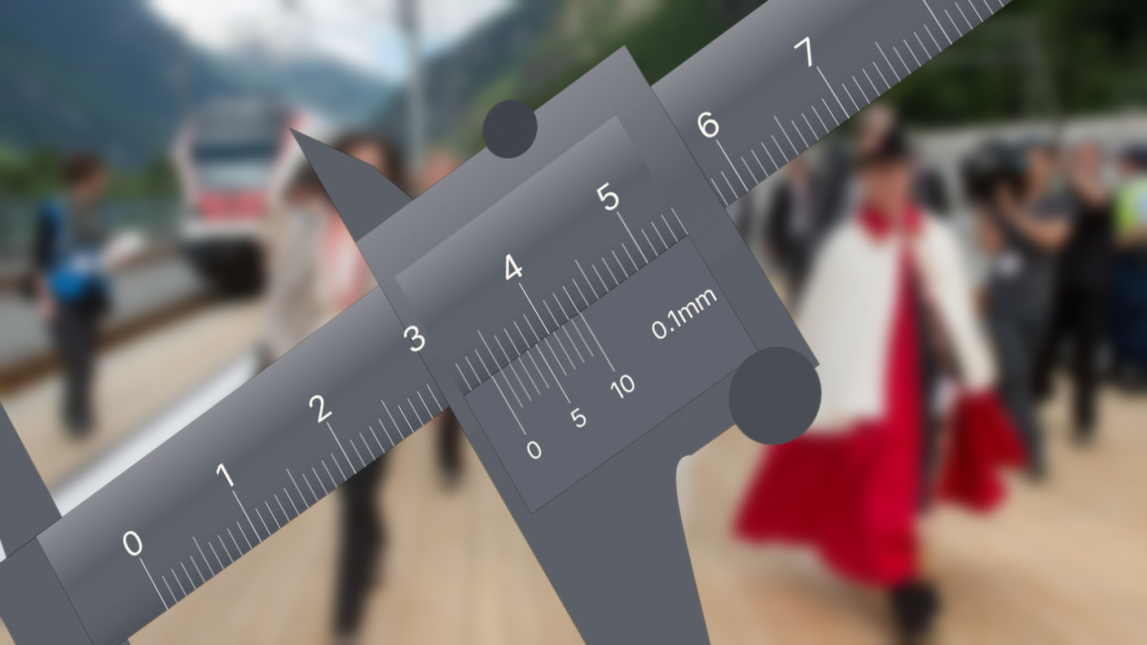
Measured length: 34.1 mm
